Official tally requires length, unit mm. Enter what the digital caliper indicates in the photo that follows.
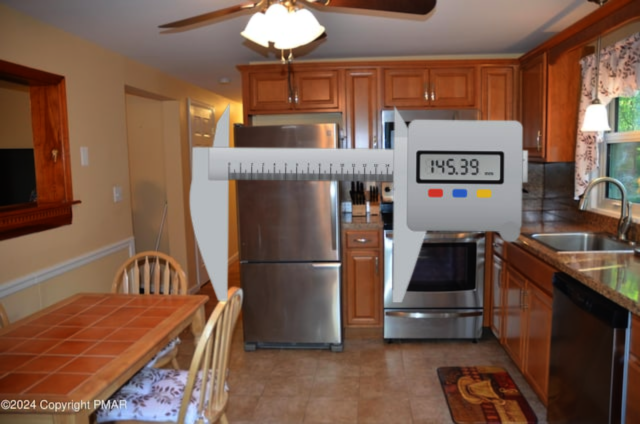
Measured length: 145.39 mm
